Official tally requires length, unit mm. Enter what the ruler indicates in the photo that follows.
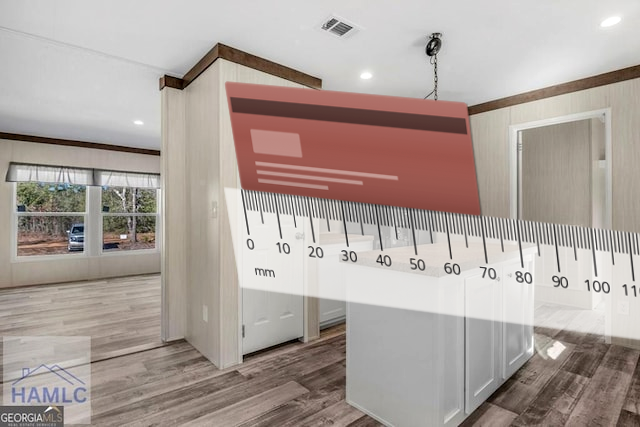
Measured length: 70 mm
